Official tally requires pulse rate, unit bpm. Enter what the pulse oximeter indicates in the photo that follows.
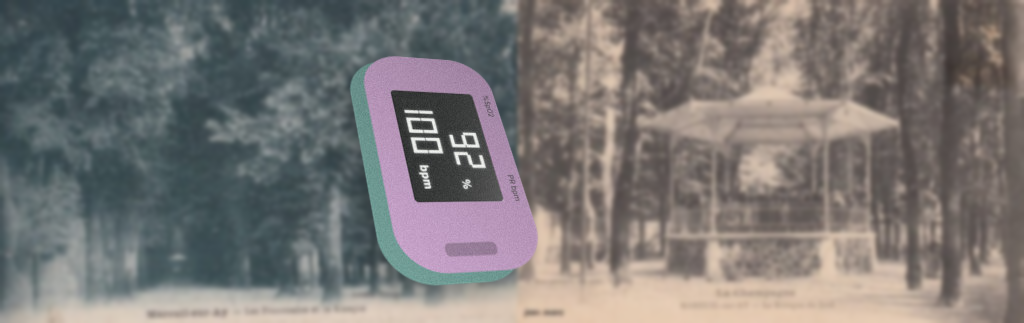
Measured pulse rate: 100 bpm
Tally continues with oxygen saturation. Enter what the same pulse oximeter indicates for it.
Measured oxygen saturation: 92 %
